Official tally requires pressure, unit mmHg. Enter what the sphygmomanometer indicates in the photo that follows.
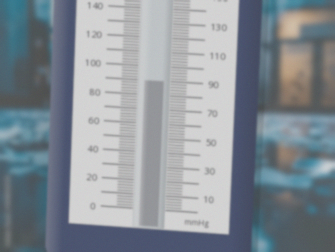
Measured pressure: 90 mmHg
